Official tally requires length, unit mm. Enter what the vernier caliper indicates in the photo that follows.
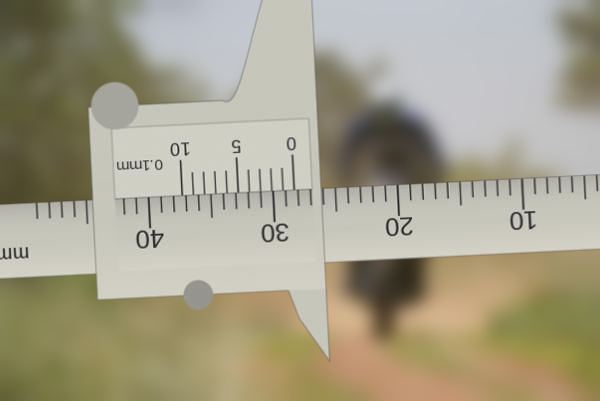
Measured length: 28.3 mm
